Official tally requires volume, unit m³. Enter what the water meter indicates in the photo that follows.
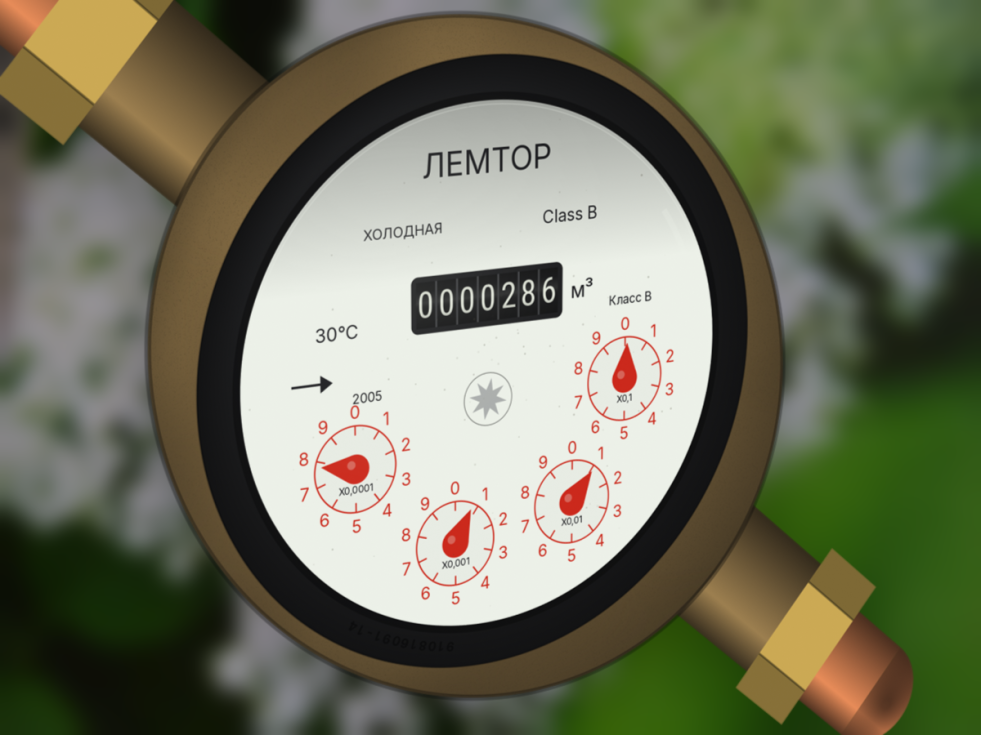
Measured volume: 286.0107 m³
